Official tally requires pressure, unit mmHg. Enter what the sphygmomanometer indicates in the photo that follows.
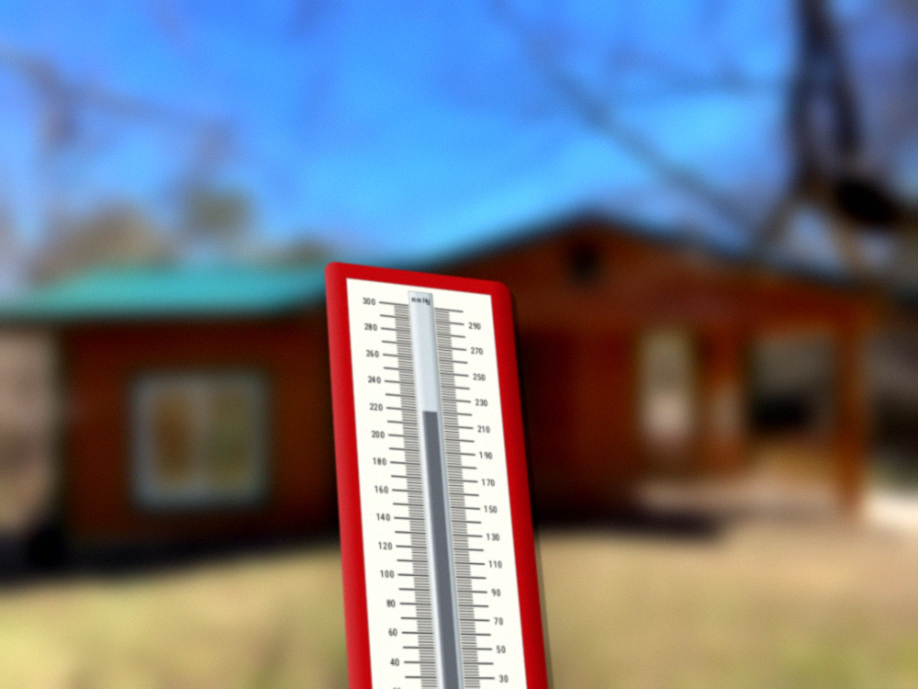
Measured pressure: 220 mmHg
